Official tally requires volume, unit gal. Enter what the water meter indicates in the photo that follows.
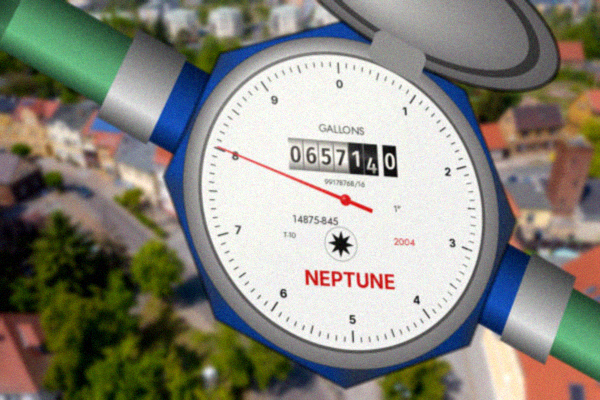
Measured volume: 657138.0 gal
